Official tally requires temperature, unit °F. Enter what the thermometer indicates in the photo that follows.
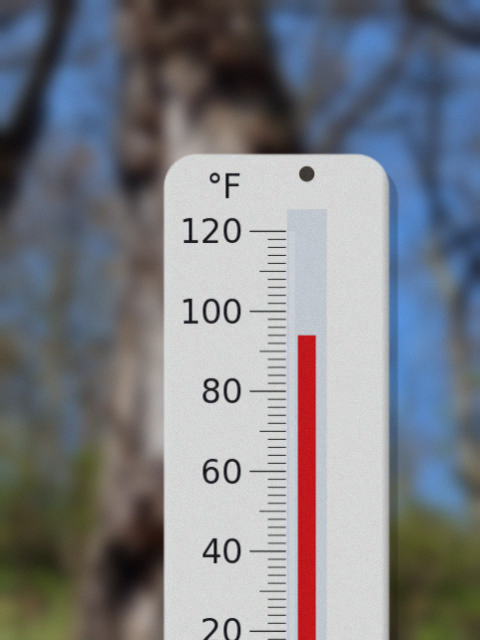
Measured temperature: 94 °F
